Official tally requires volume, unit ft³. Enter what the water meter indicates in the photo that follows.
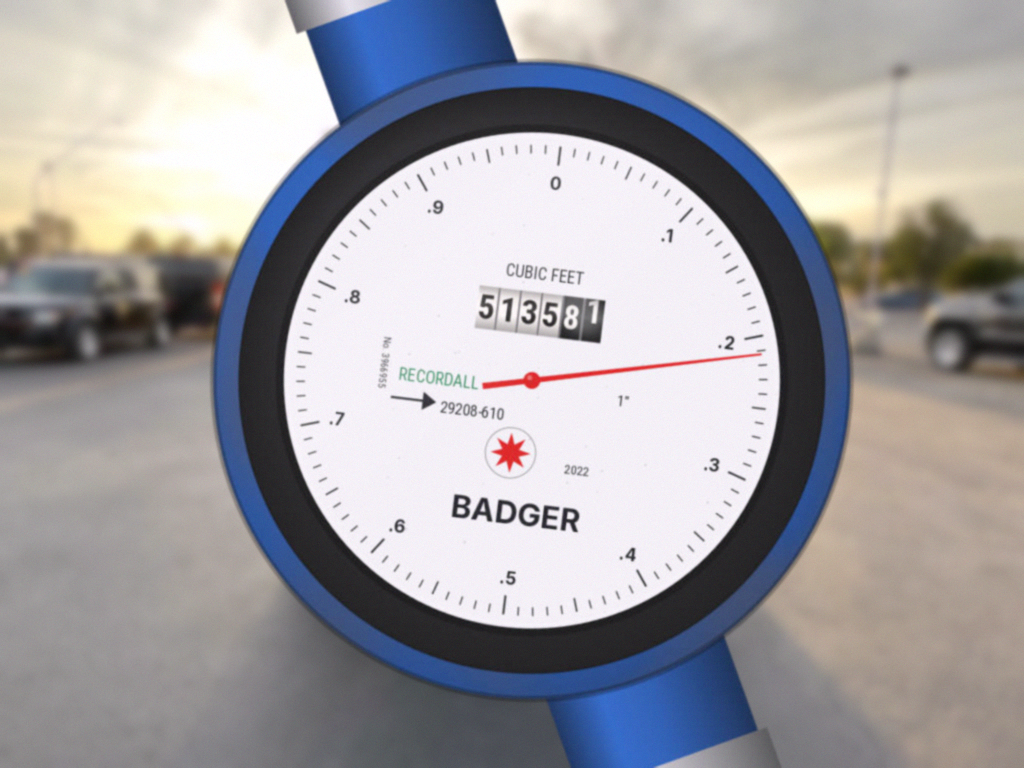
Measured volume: 513581.21 ft³
